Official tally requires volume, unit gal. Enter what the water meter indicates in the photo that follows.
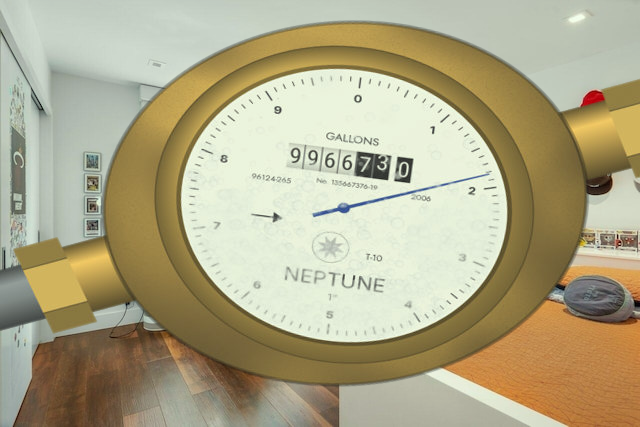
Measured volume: 9966731.8 gal
